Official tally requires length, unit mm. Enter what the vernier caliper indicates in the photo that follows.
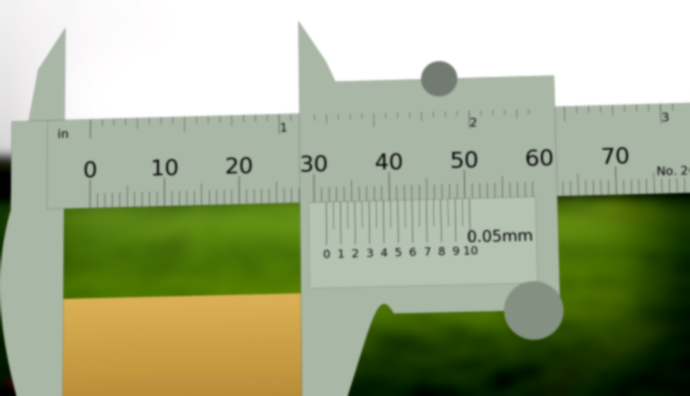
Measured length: 31.6 mm
